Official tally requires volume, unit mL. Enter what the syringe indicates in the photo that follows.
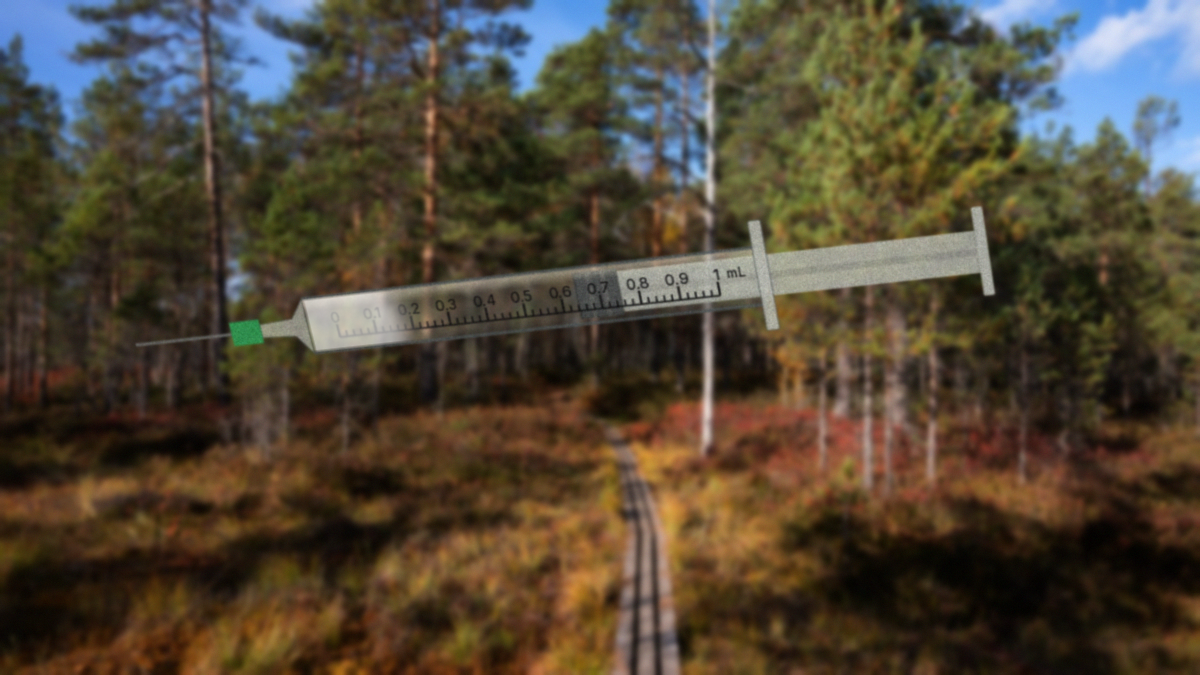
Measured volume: 0.64 mL
